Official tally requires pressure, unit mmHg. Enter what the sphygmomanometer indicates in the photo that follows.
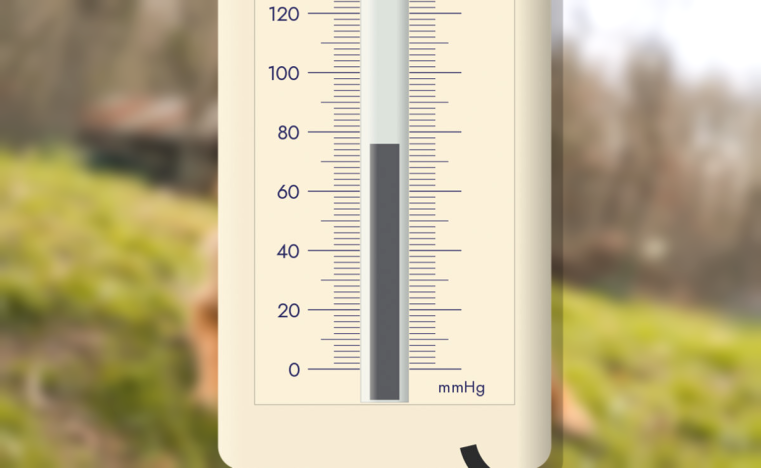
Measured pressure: 76 mmHg
